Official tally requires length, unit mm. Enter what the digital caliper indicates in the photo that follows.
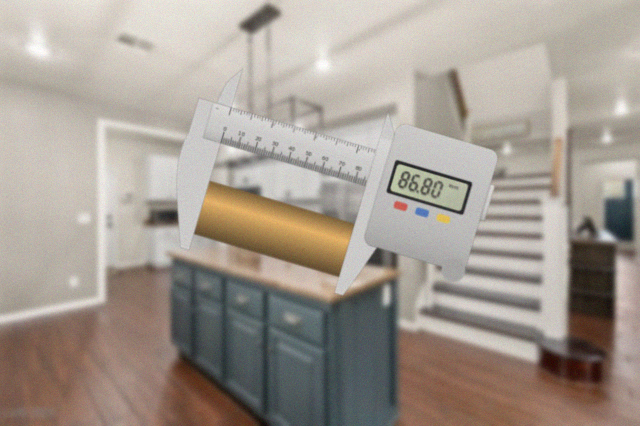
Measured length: 86.80 mm
